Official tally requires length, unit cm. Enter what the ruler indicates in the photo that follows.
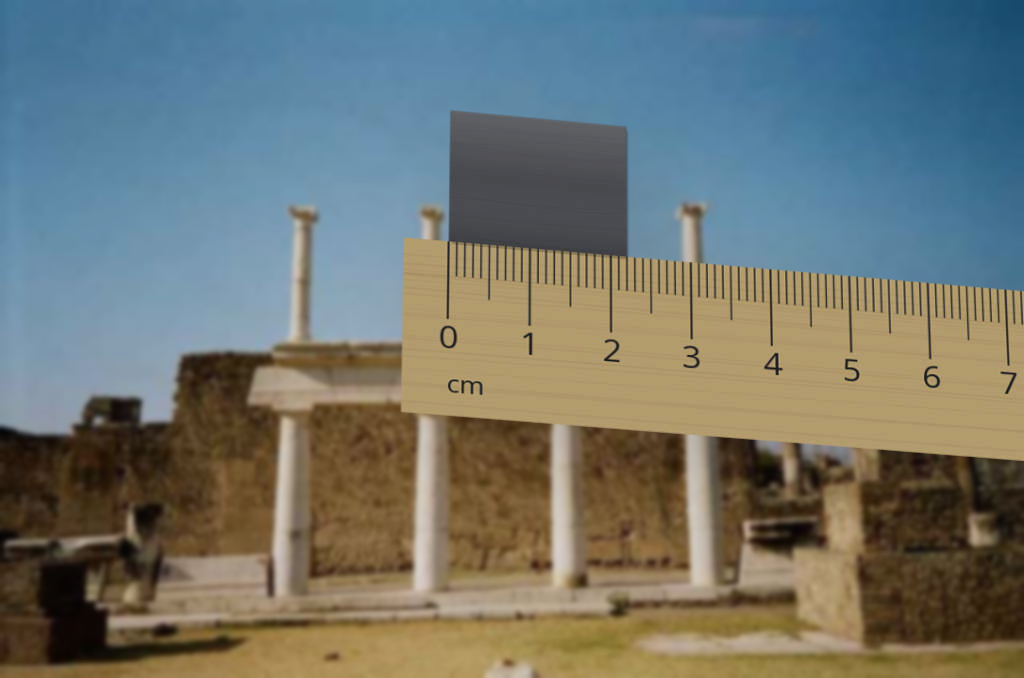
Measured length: 2.2 cm
